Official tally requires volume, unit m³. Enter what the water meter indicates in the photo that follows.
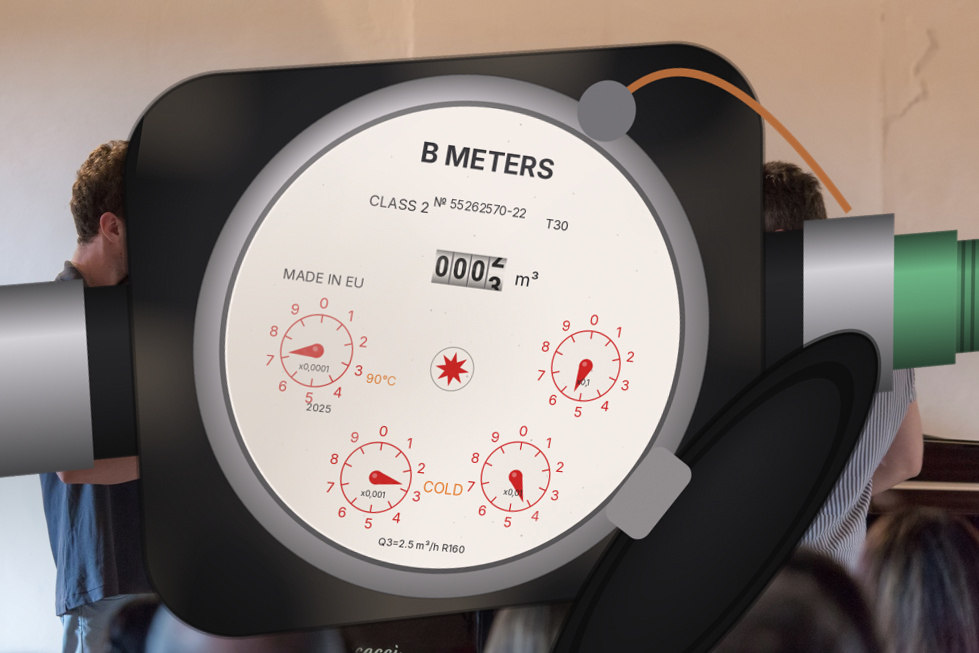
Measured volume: 2.5427 m³
